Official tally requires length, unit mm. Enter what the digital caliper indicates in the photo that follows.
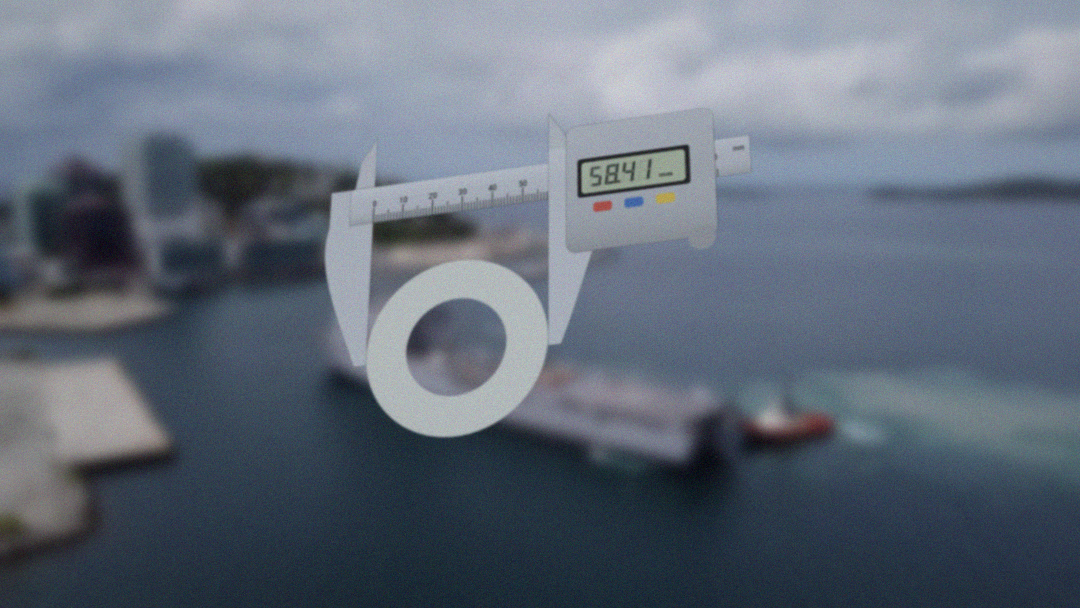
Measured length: 58.41 mm
